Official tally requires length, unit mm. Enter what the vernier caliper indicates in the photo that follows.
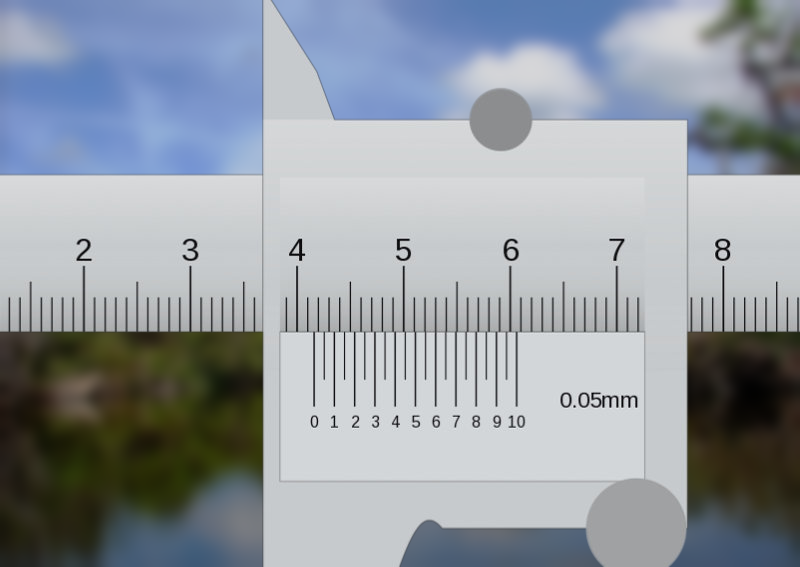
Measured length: 41.6 mm
